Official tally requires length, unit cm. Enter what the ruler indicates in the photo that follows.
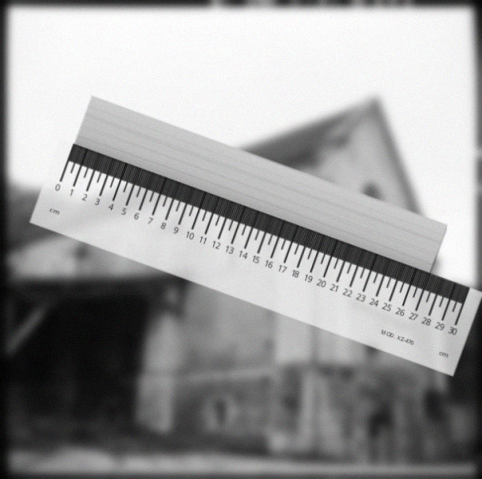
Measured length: 27 cm
